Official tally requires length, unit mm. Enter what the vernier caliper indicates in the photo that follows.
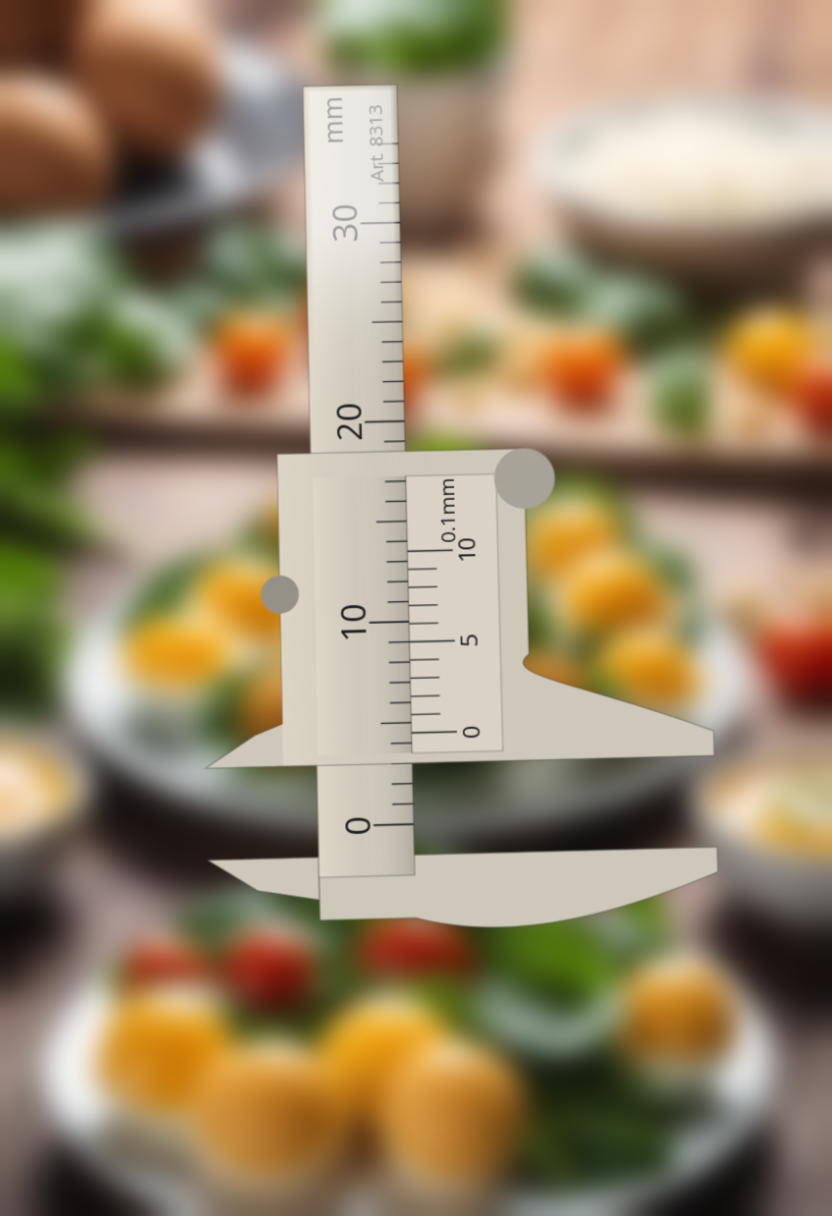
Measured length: 4.5 mm
